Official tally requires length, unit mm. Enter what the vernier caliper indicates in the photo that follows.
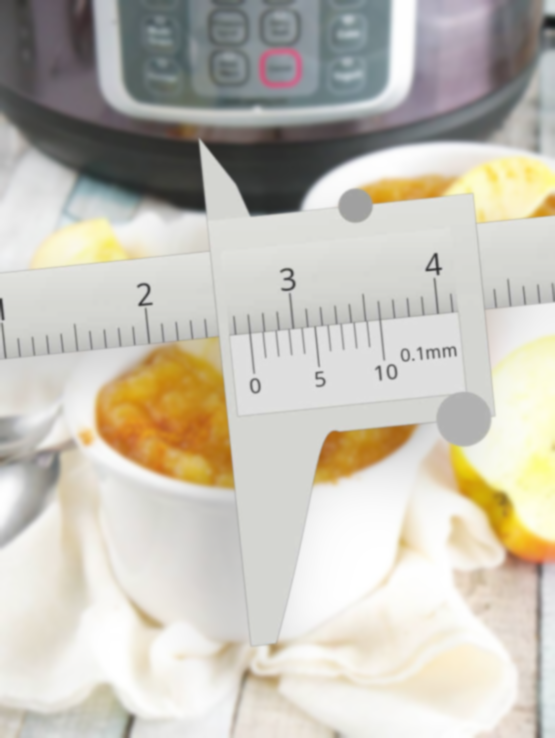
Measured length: 27.0 mm
